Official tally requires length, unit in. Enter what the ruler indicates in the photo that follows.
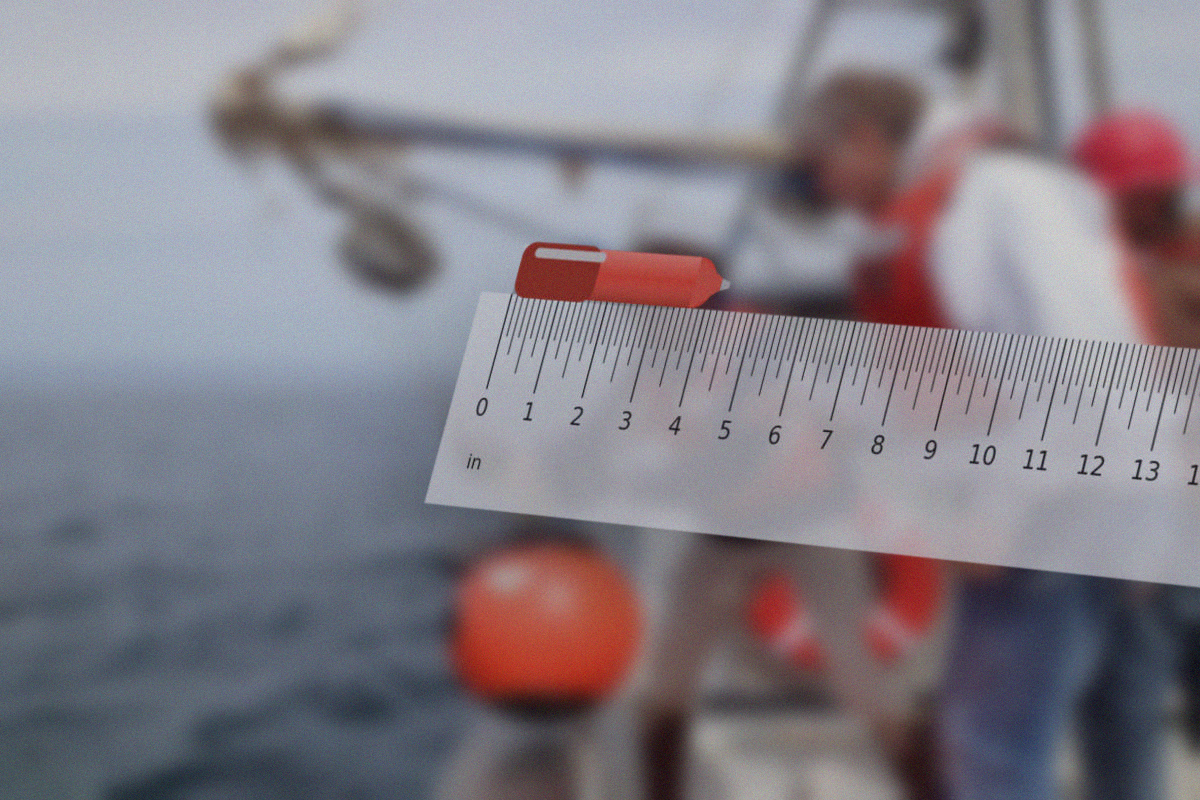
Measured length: 4.375 in
